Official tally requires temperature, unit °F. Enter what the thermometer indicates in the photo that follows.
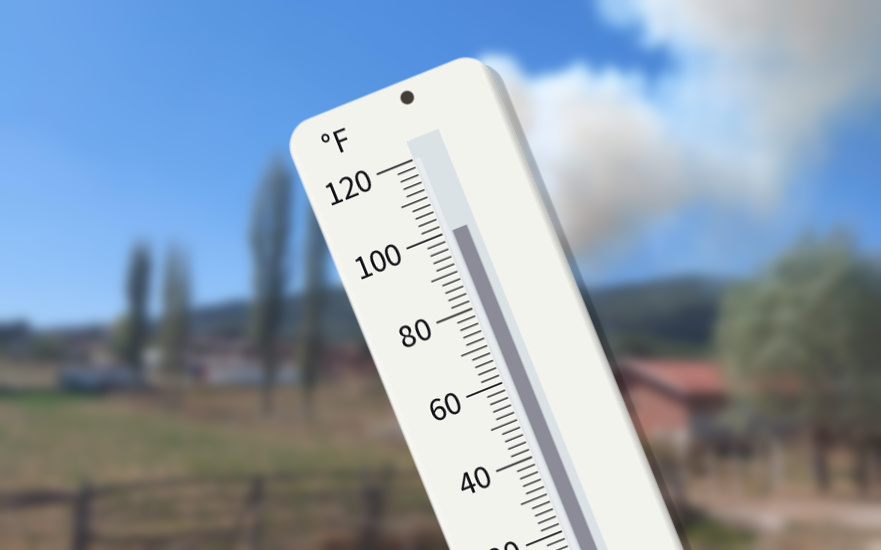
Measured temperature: 100 °F
